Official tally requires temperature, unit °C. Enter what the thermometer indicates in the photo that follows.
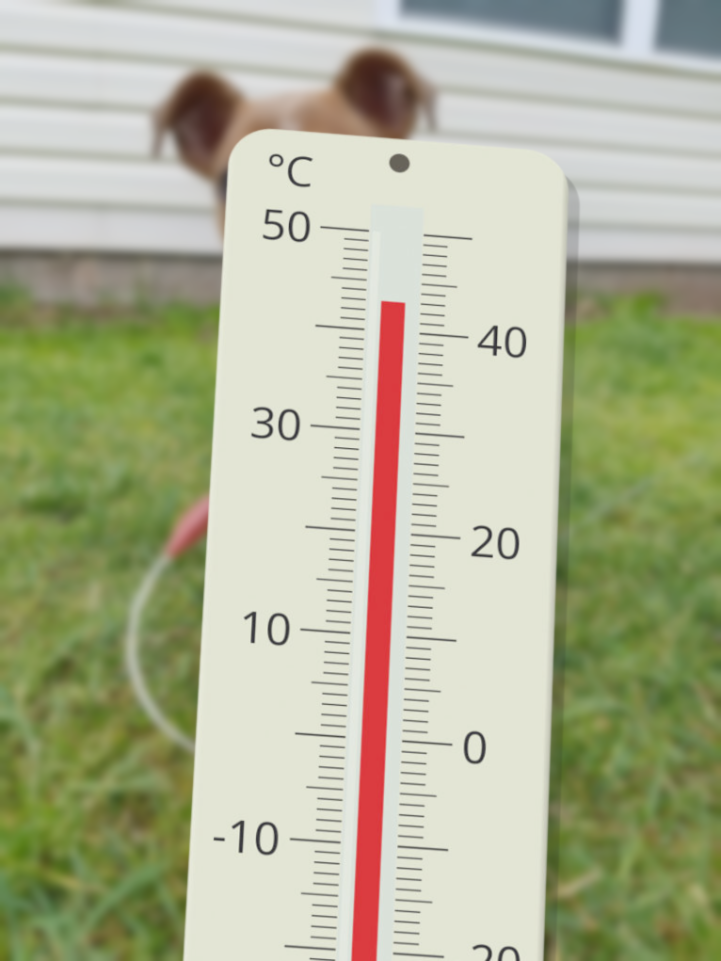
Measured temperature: 43 °C
